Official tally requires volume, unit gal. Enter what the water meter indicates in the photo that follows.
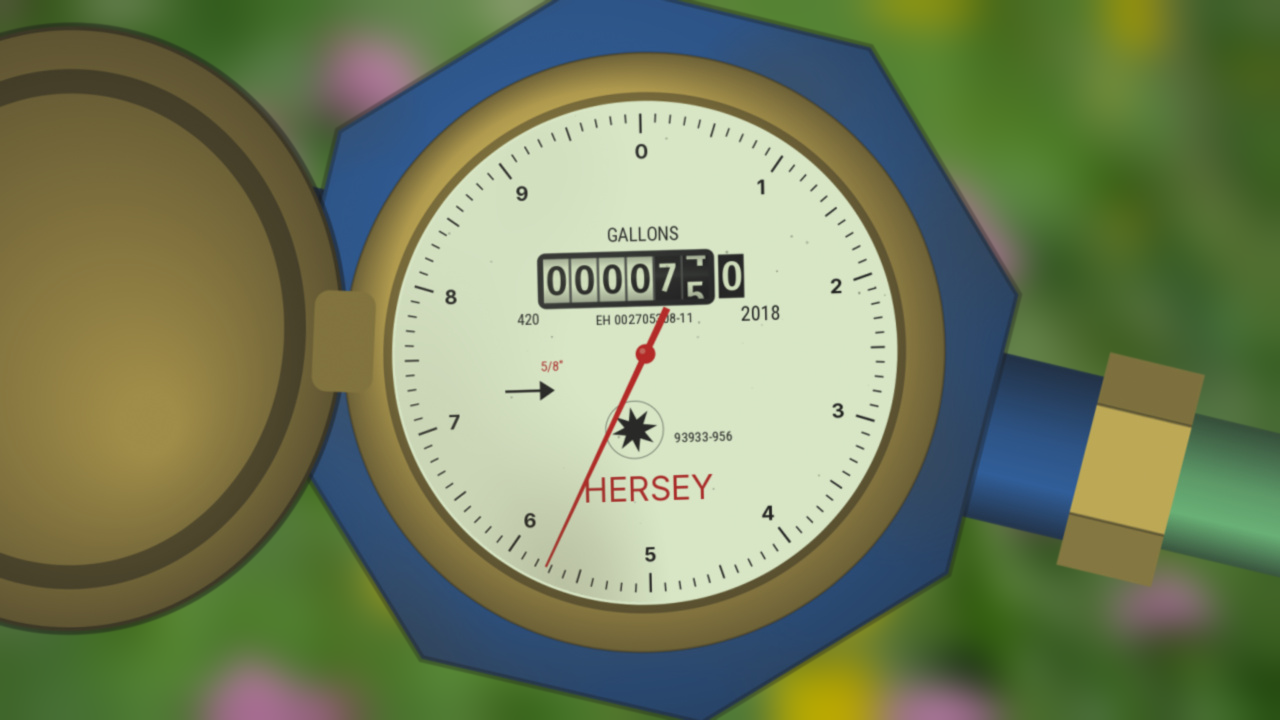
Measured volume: 745.7 gal
